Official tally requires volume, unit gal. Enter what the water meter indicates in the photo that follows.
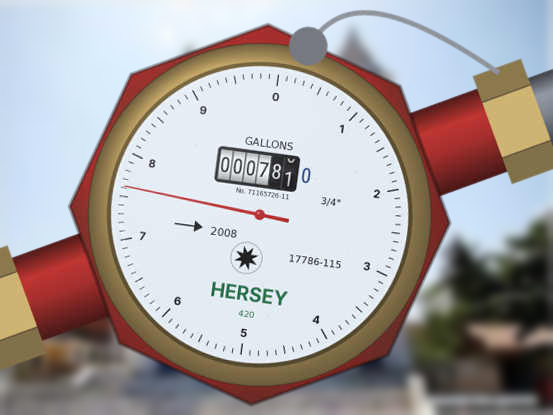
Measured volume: 7807.6 gal
